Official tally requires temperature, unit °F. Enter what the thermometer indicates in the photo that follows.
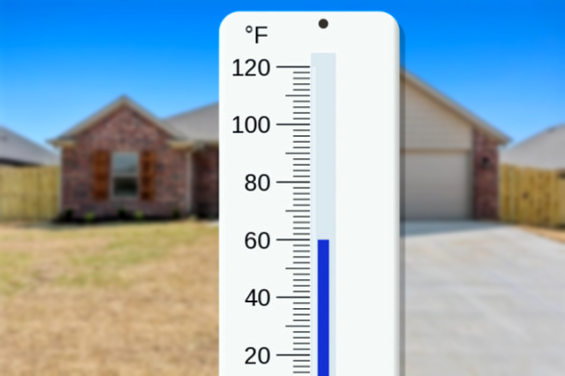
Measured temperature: 60 °F
